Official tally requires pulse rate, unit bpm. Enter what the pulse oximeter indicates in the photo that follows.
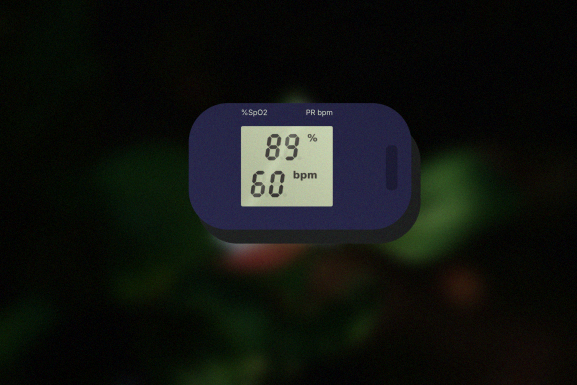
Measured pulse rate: 60 bpm
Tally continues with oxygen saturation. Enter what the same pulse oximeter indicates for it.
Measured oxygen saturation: 89 %
